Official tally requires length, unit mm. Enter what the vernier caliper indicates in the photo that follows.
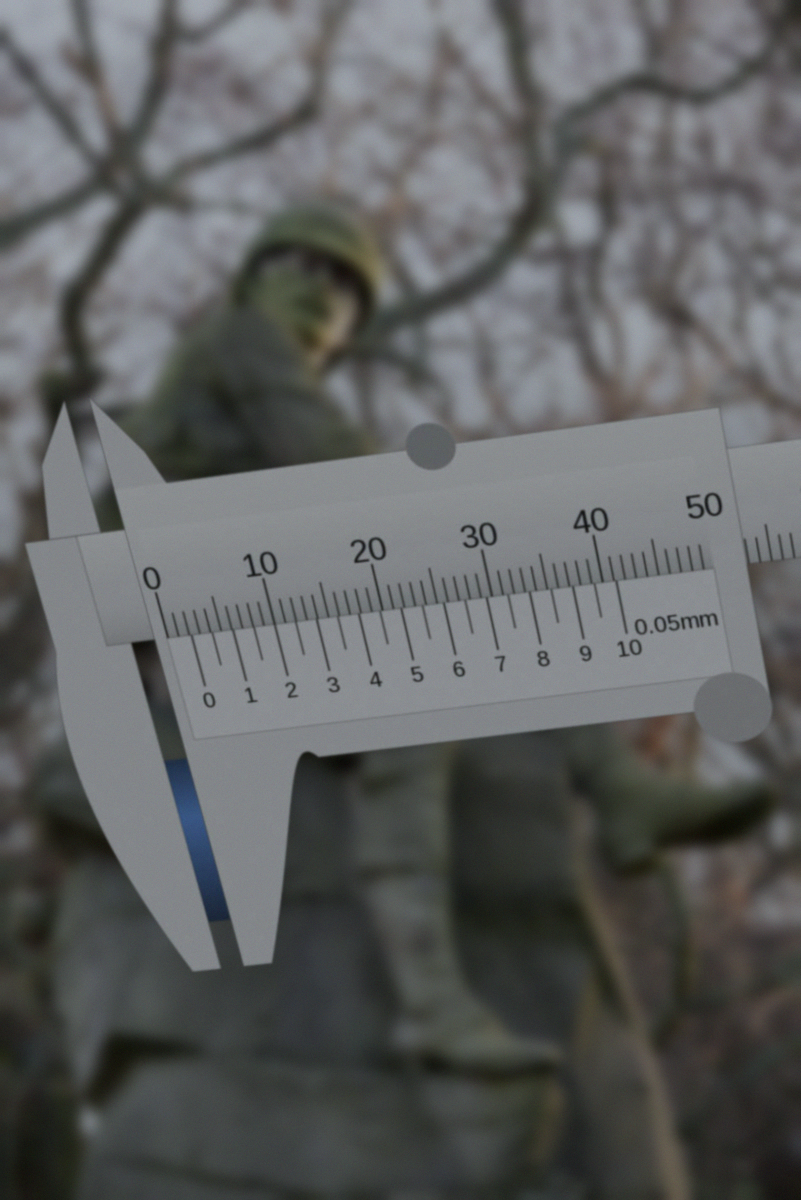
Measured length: 2.2 mm
